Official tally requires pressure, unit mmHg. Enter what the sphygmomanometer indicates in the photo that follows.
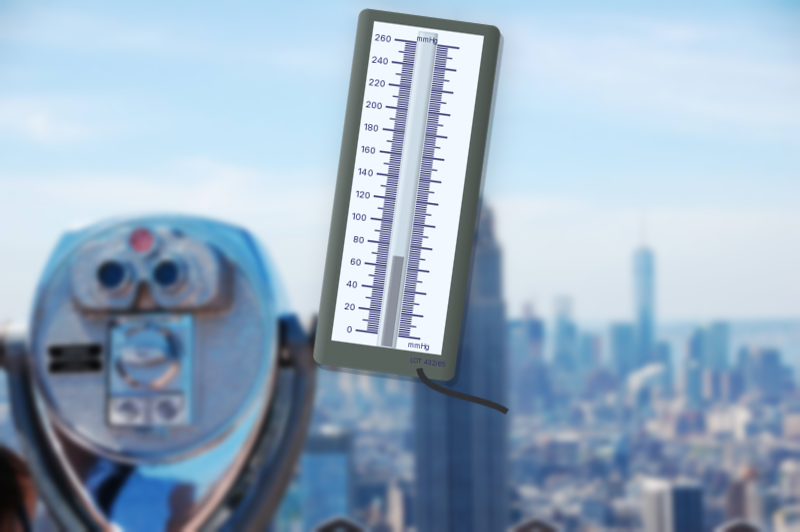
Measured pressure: 70 mmHg
